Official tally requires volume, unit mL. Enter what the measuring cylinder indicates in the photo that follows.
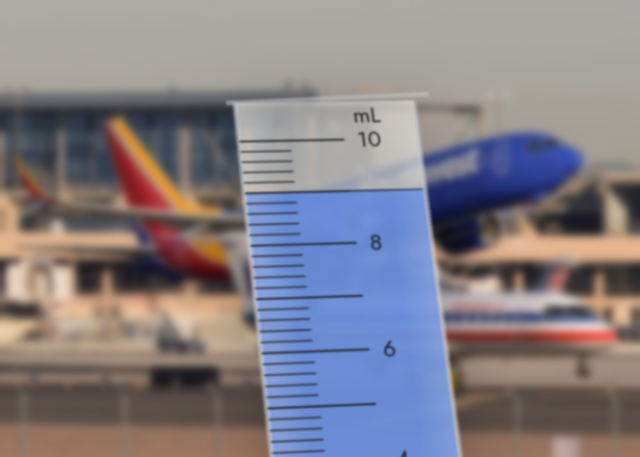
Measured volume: 9 mL
